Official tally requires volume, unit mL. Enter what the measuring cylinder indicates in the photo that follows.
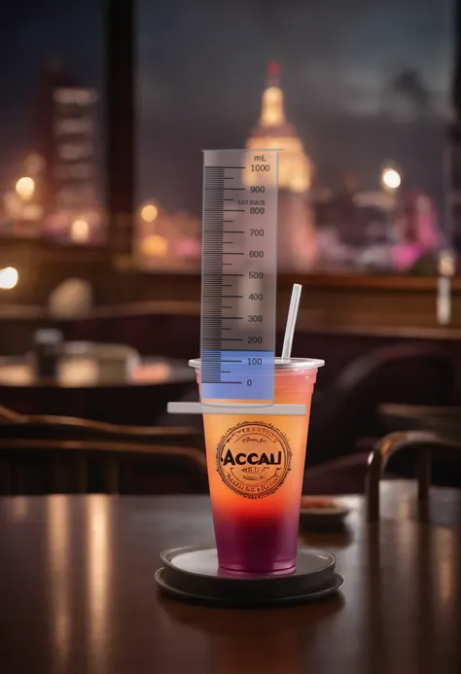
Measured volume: 150 mL
